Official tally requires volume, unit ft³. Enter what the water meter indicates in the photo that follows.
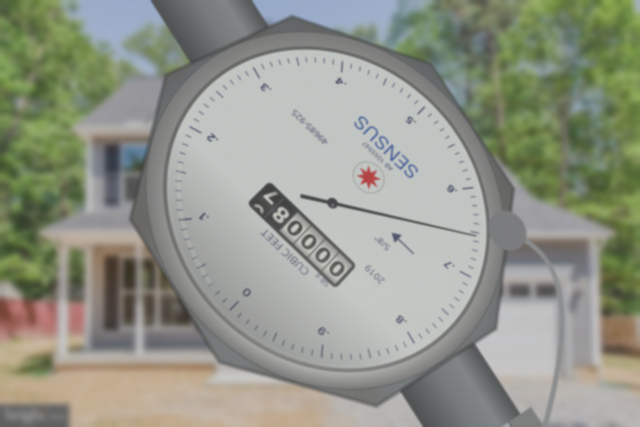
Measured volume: 86.65 ft³
